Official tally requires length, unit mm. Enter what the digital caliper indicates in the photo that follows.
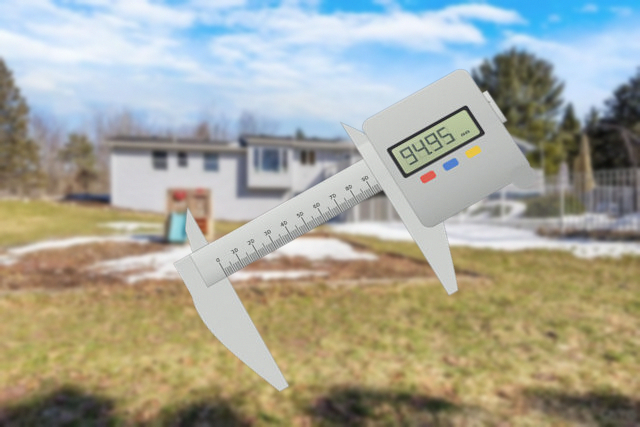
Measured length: 94.95 mm
